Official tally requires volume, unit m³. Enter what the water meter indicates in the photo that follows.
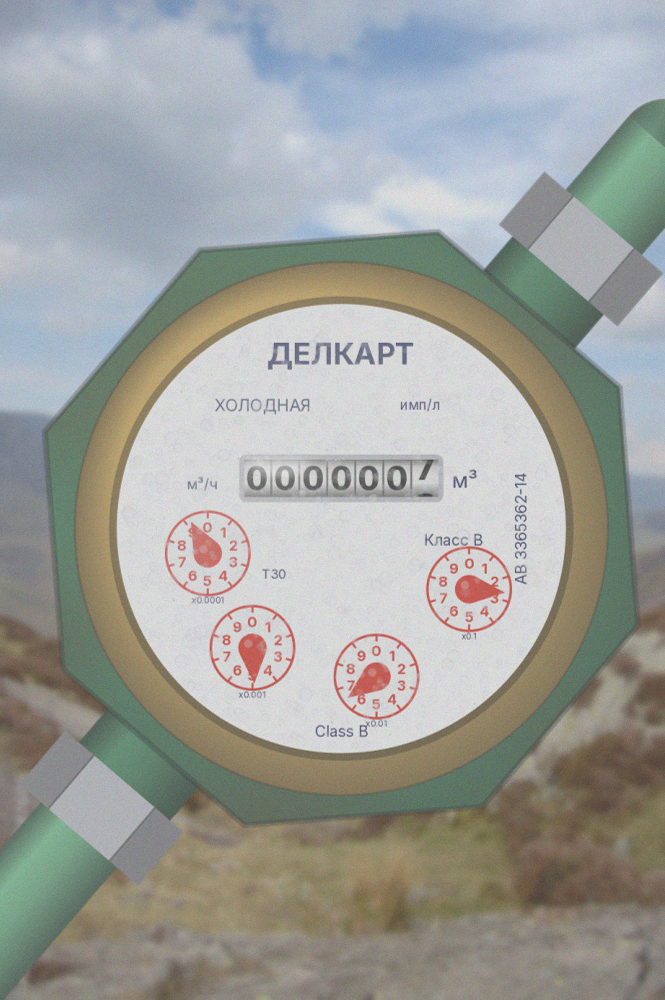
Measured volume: 7.2649 m³
